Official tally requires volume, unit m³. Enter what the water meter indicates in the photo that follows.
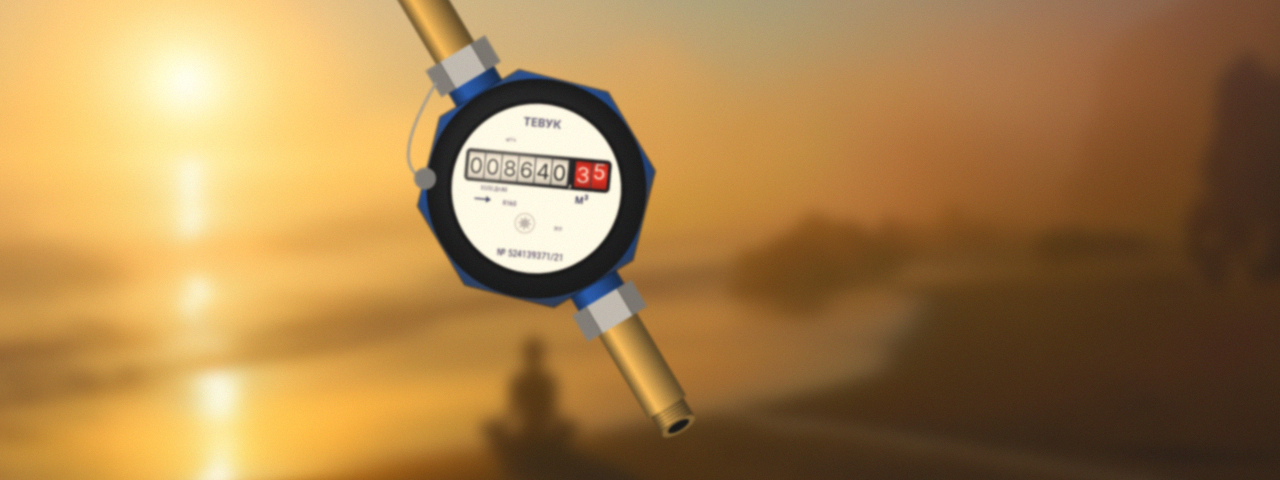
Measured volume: 8640.35 m³
